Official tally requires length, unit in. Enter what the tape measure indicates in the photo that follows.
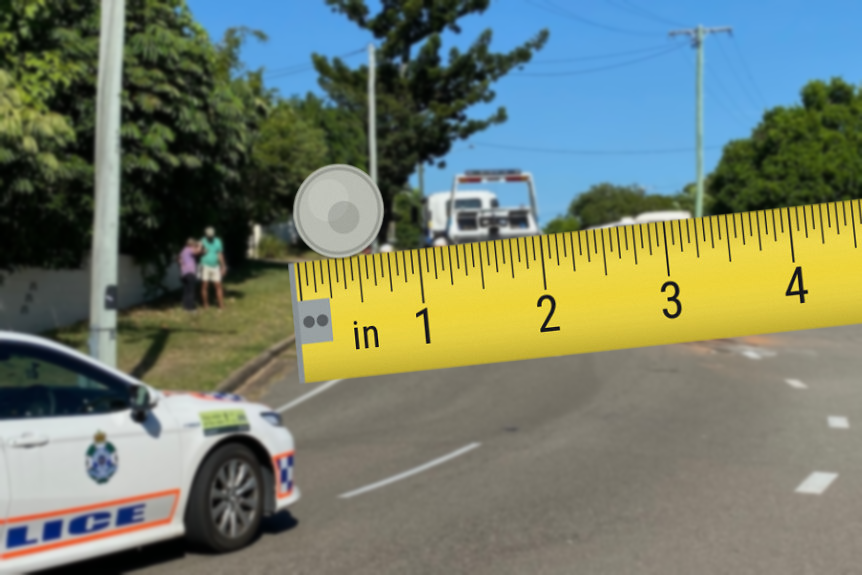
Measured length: 0.75 in
